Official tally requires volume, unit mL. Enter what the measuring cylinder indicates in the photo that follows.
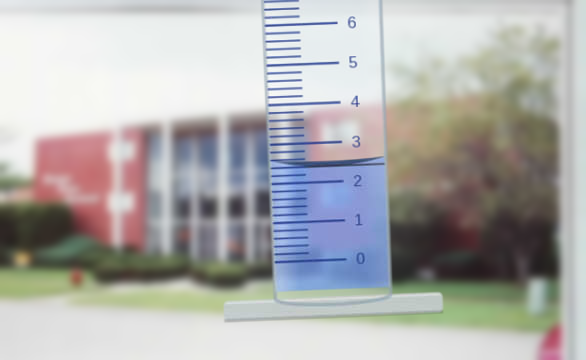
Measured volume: 2.4 mL
